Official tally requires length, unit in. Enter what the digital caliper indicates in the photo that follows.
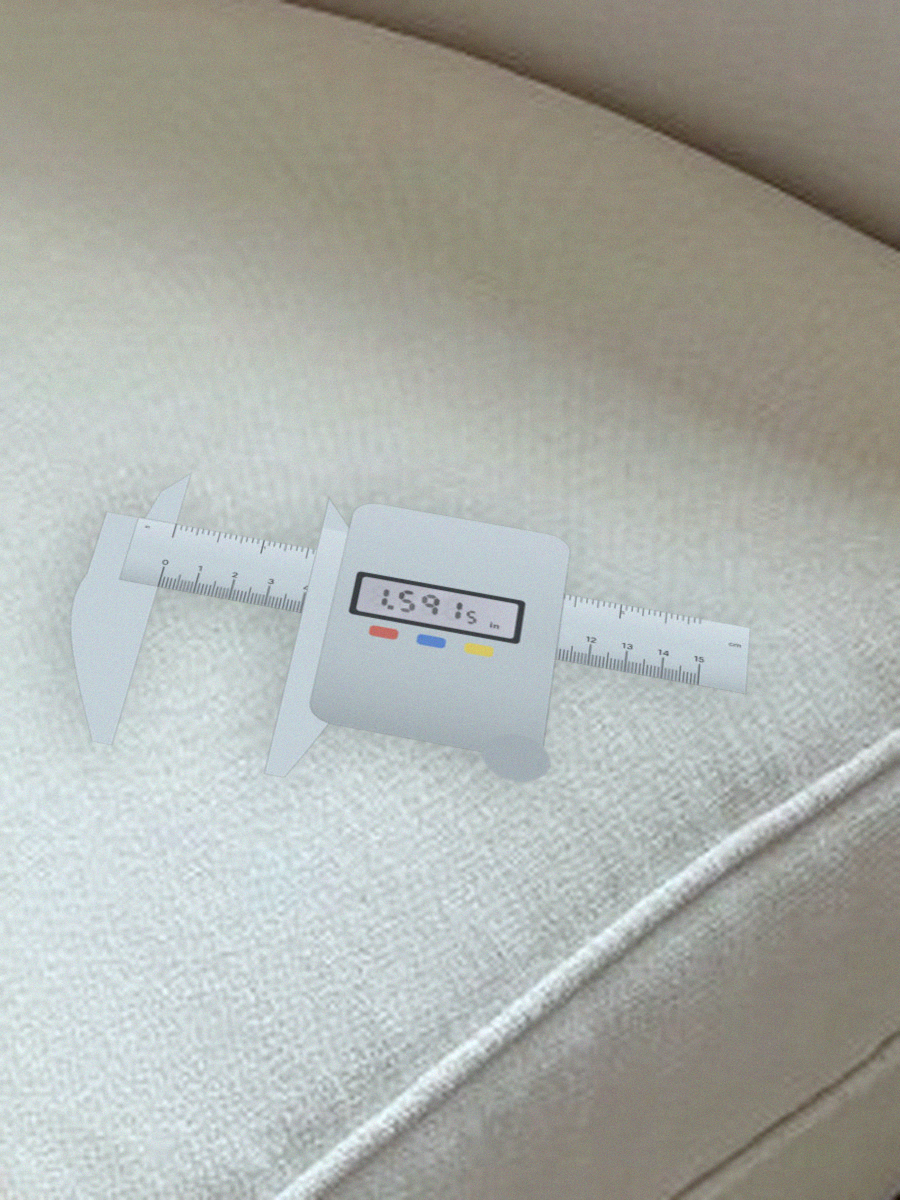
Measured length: 1.5915 in
